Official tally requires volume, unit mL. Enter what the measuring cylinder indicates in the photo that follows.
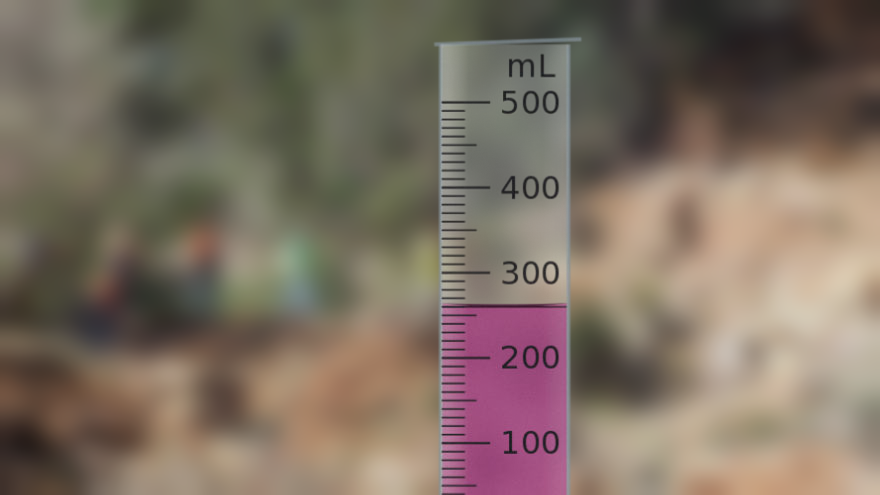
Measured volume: 260 mL
